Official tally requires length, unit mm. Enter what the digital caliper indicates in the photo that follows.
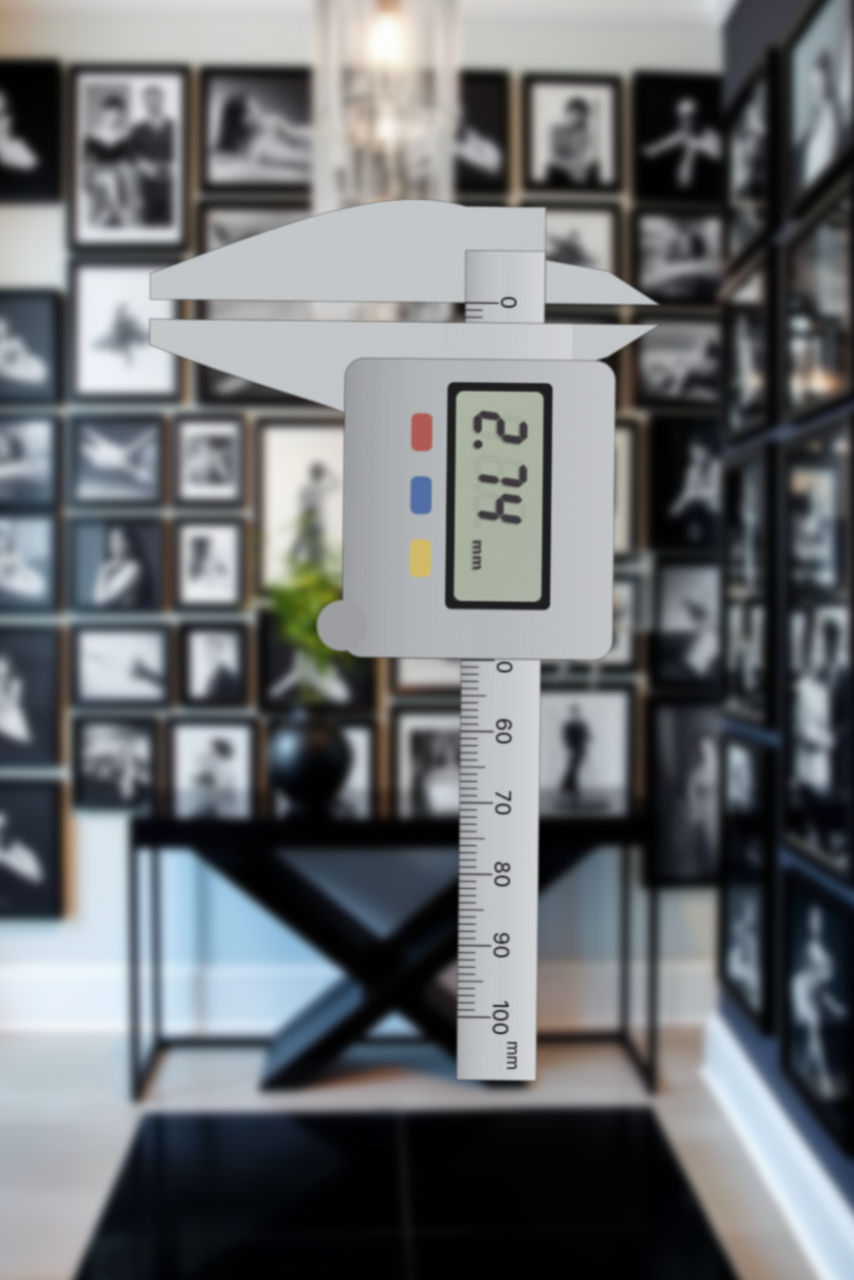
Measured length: 2.74 mm
